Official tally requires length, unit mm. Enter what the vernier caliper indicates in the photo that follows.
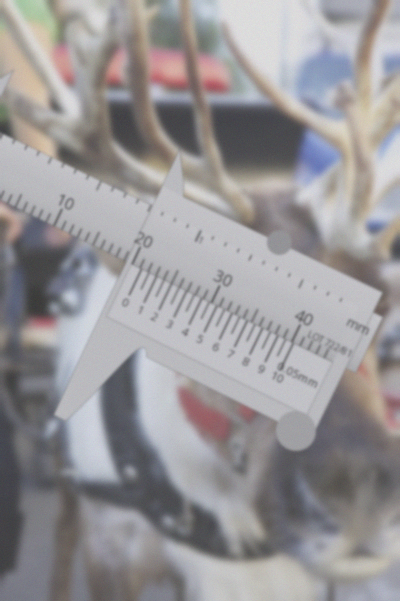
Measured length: 21.2 mm
